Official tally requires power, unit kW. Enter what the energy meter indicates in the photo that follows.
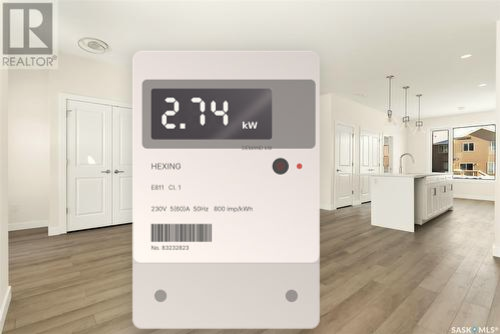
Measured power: 2.74 kW
